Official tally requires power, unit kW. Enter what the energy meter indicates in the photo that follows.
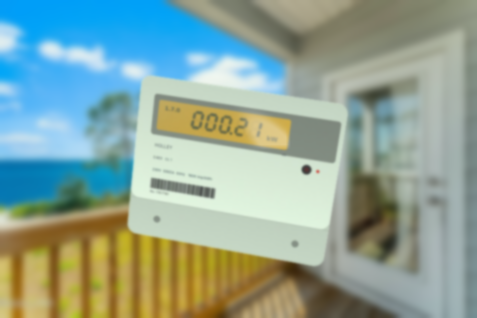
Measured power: 0.21 kW
